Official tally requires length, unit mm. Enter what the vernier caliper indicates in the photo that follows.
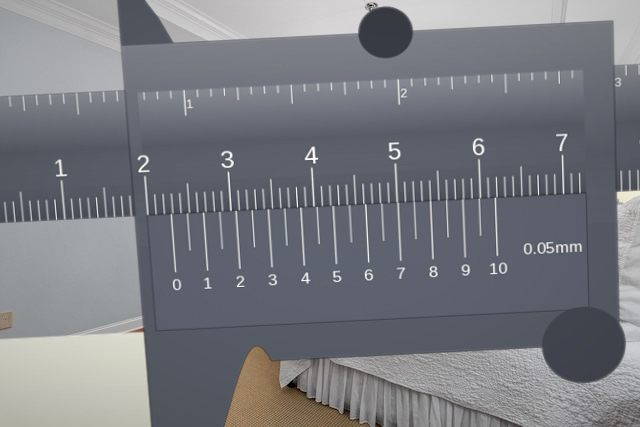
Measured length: 22.8 mm
